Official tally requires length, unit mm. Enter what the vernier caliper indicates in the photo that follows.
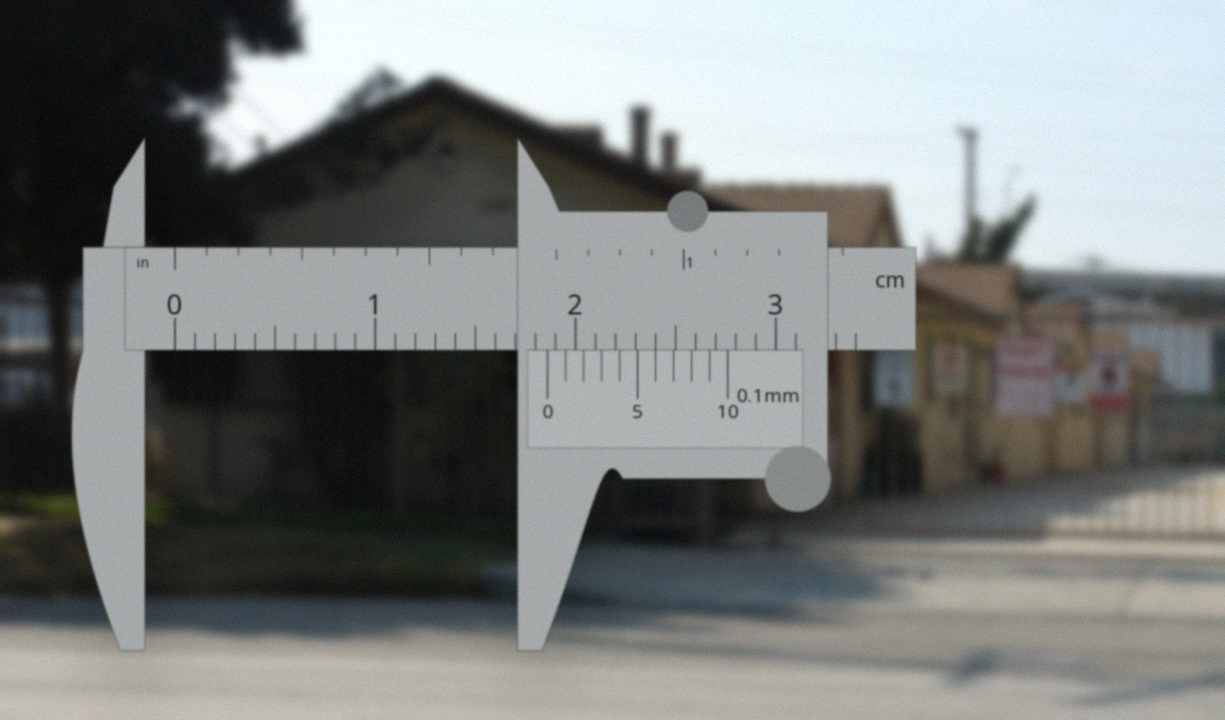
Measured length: 18.6 mm
